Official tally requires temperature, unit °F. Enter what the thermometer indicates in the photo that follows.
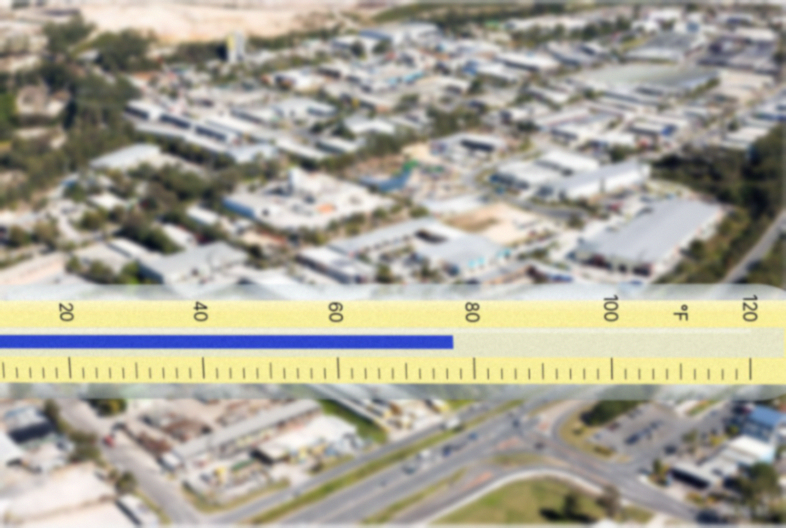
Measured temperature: 77 °F
